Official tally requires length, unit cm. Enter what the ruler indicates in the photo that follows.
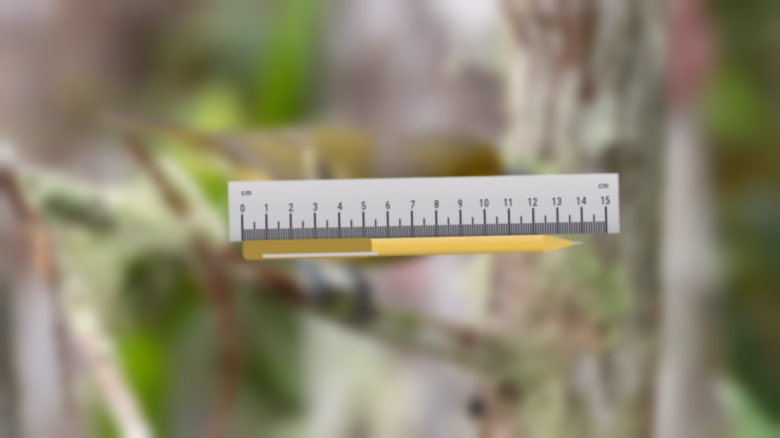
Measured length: 14 cm
